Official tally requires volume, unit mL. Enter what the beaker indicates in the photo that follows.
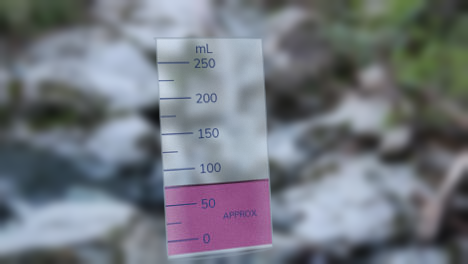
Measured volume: 75 mL
